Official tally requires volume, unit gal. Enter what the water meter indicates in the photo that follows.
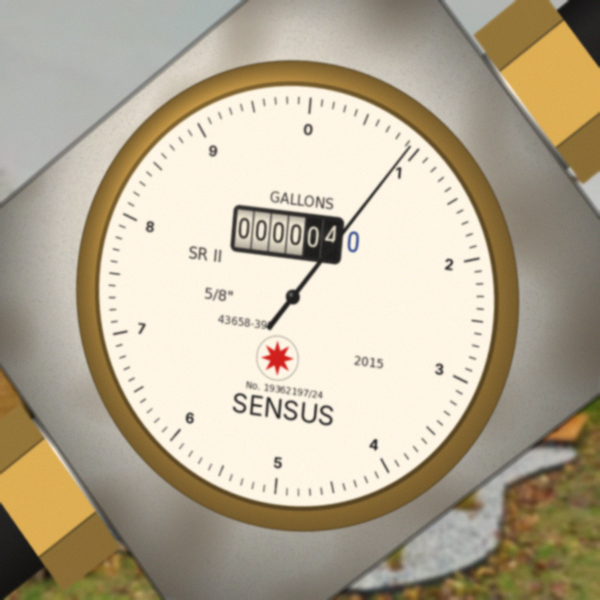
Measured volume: 40.9 gal
